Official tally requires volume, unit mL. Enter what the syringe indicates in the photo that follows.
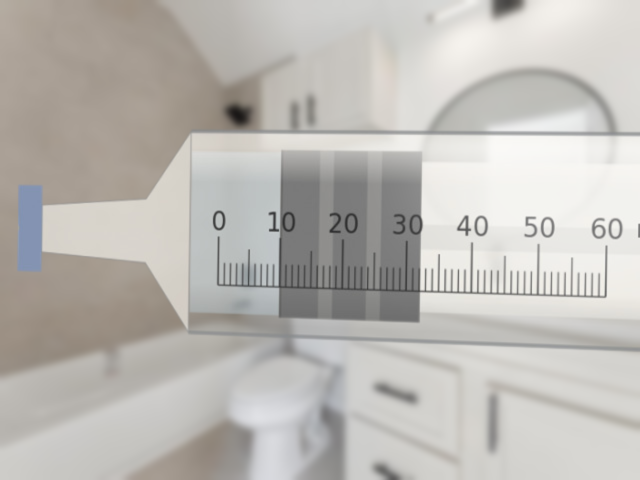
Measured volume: 10 mL
